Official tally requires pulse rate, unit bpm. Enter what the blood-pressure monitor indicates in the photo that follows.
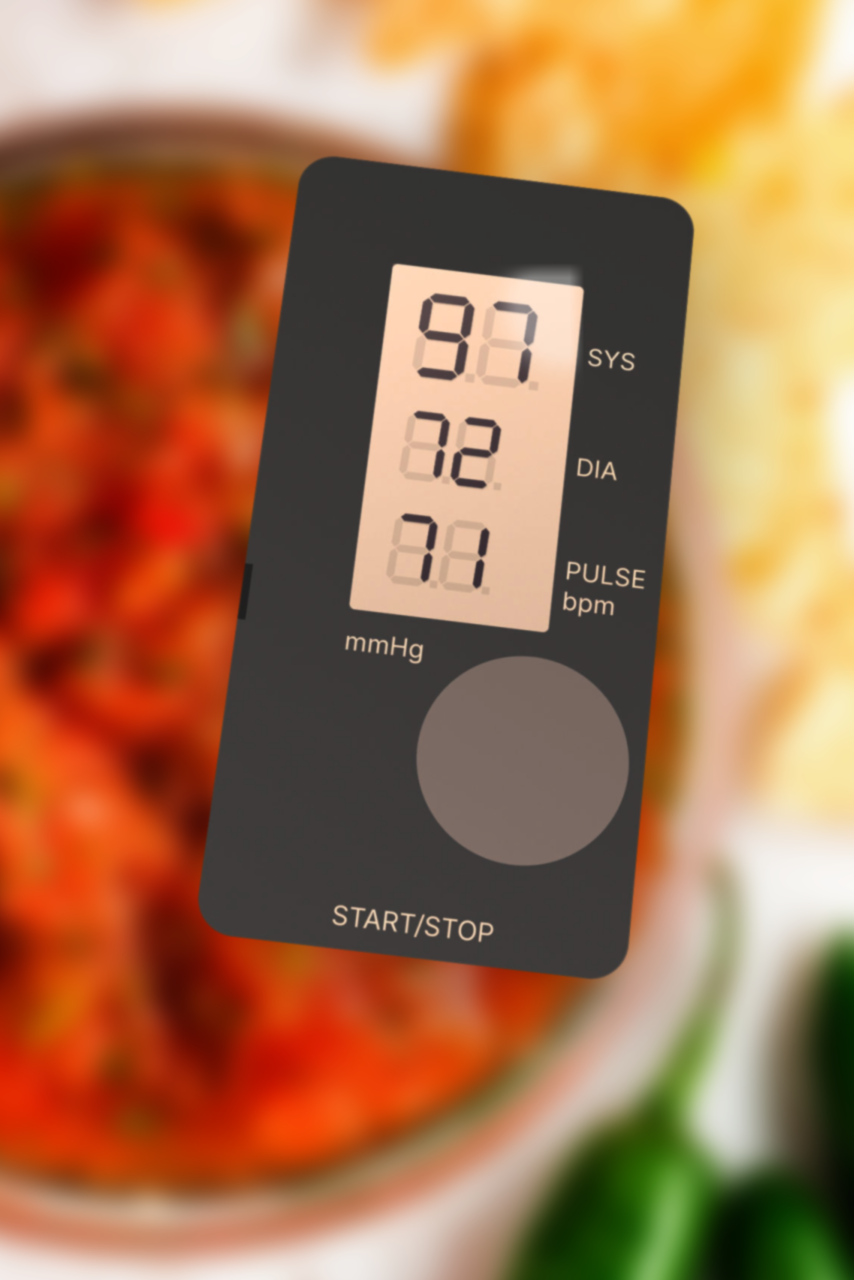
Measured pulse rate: 71 bpm
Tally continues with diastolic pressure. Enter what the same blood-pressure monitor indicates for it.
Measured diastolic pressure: 72 mmHg
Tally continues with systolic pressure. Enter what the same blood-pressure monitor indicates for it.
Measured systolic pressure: 97 mmHg
